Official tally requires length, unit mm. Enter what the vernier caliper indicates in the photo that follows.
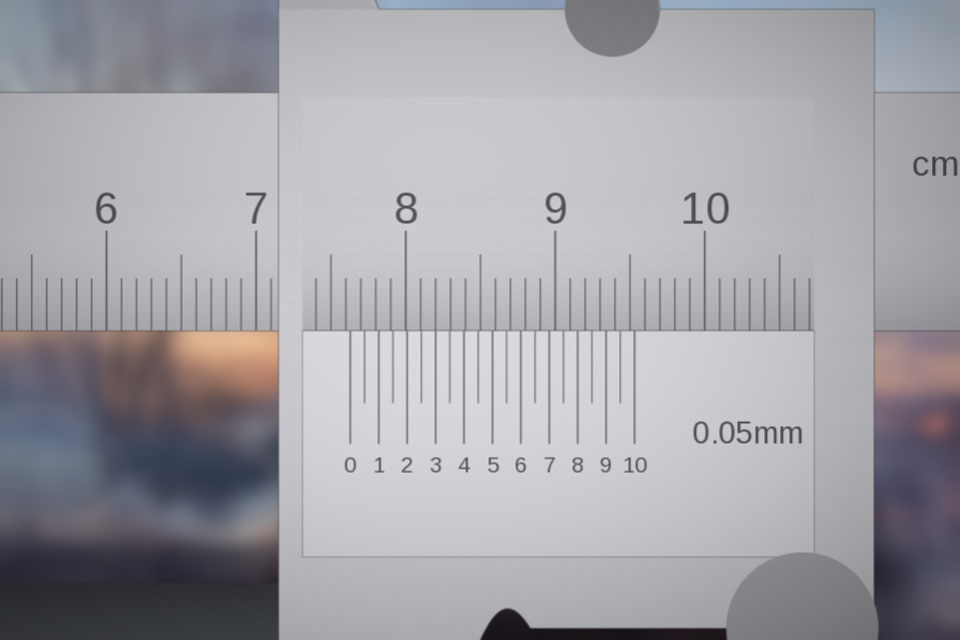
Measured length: 76.3 mm
